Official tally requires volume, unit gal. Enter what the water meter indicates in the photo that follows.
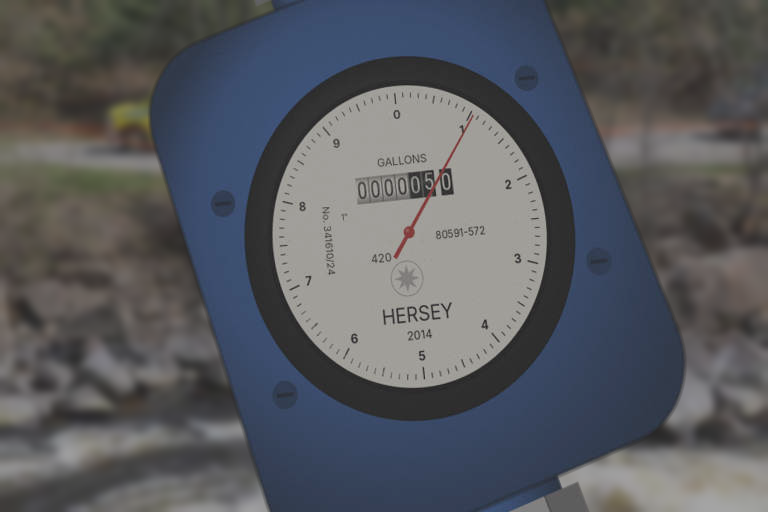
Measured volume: 51.0 gal
